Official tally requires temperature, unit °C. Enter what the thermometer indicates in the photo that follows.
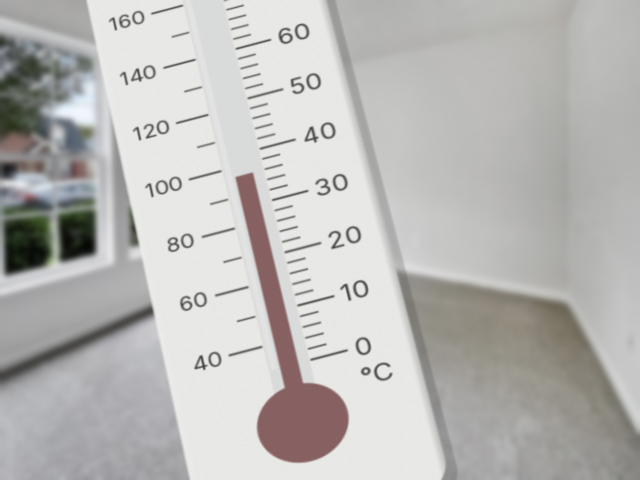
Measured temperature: 36 °C
